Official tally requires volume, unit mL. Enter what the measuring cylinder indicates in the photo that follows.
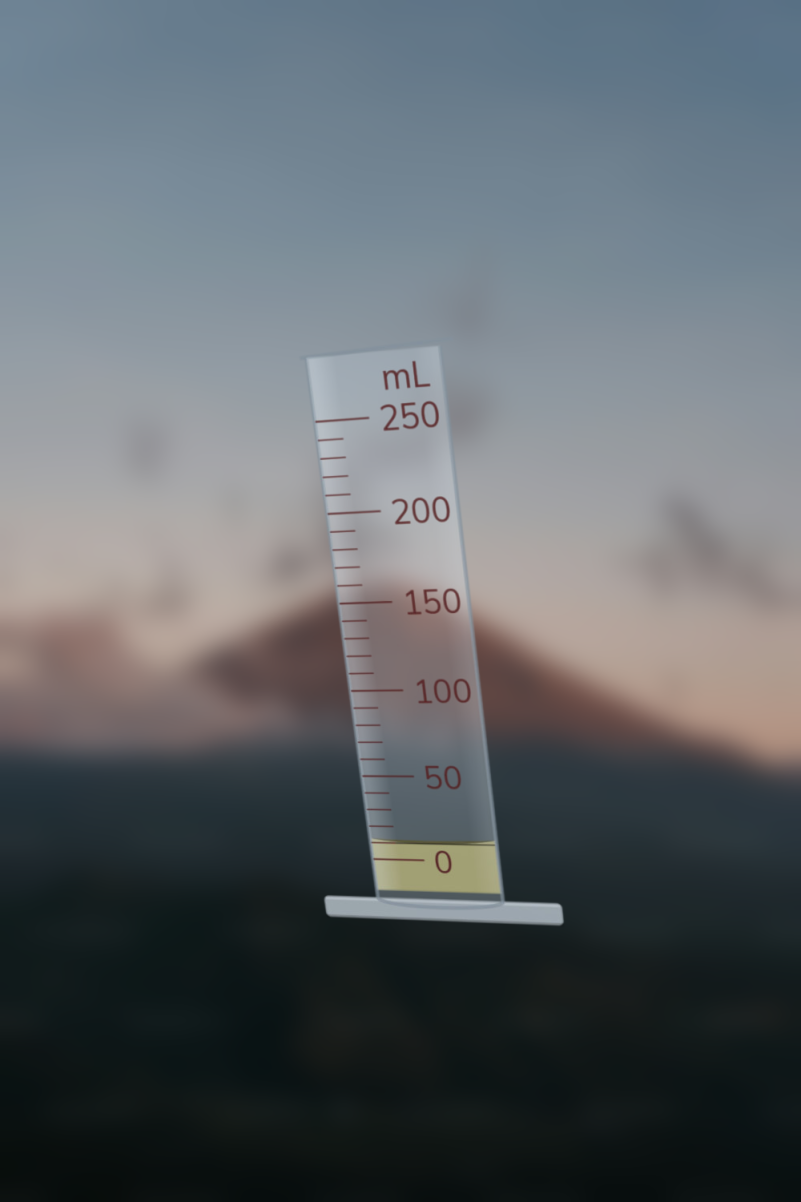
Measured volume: 10 mL
